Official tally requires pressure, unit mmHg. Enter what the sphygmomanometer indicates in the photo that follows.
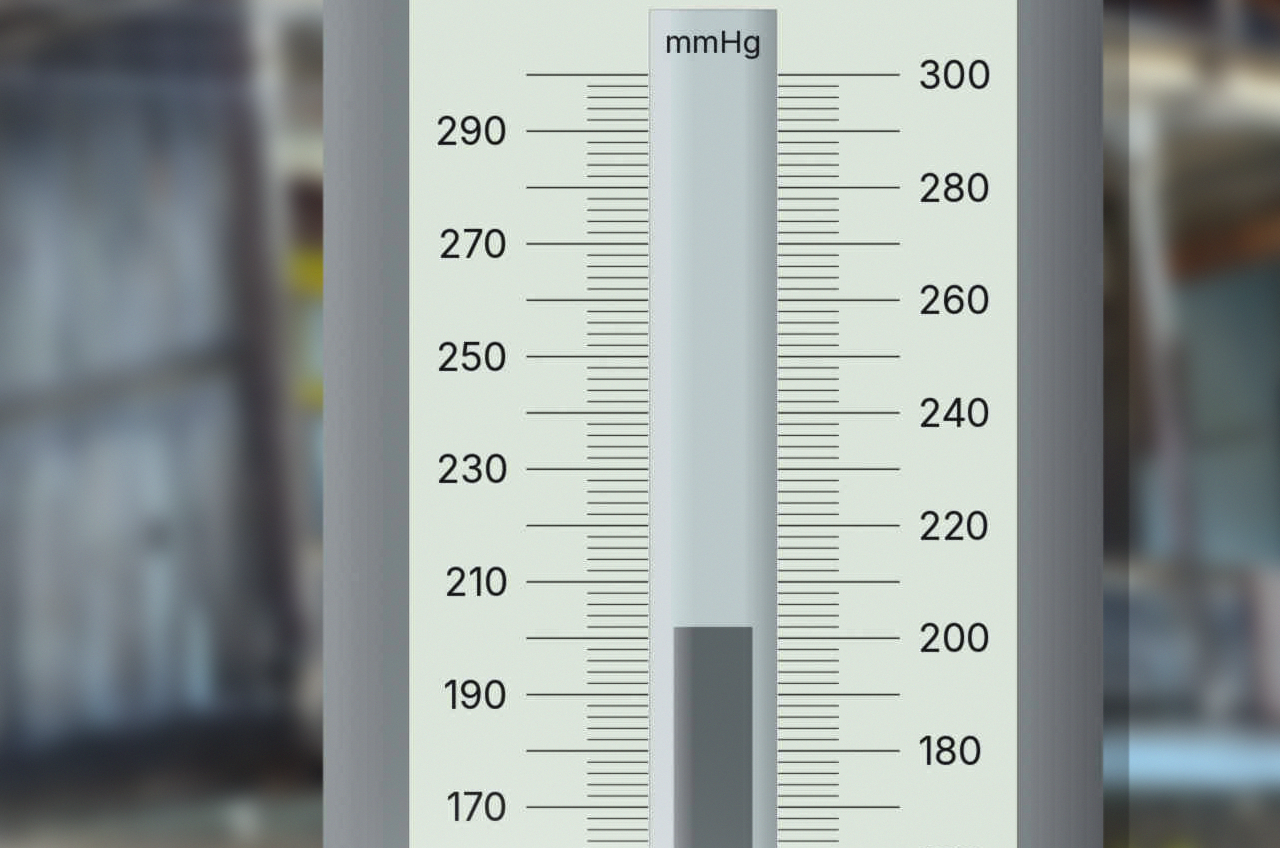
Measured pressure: 202 mmHg
